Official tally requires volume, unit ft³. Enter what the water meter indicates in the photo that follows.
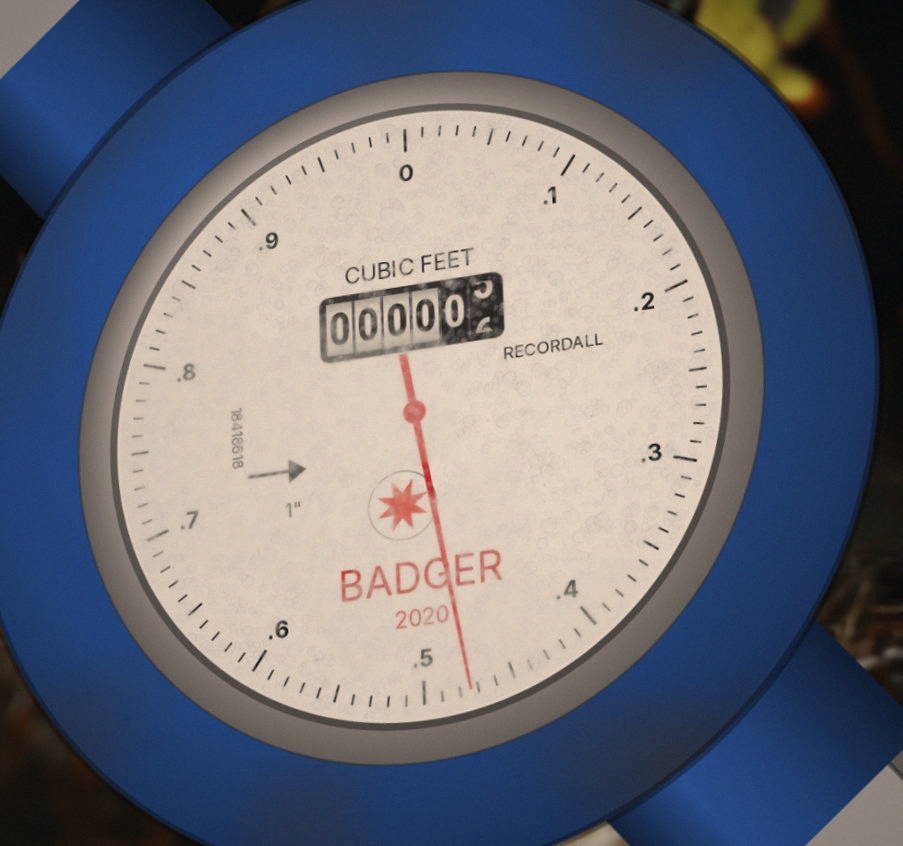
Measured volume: 5.47 ft³
